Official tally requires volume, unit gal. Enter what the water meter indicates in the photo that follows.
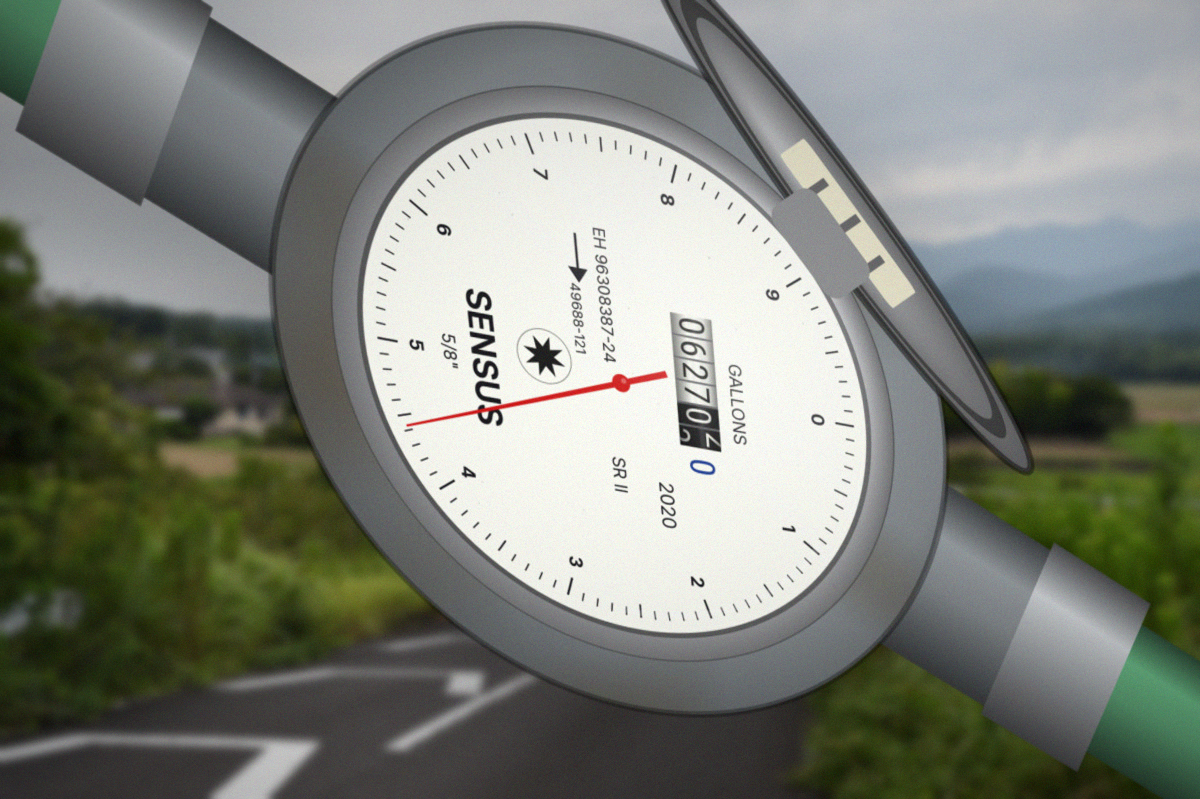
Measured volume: 627024.4 gal
